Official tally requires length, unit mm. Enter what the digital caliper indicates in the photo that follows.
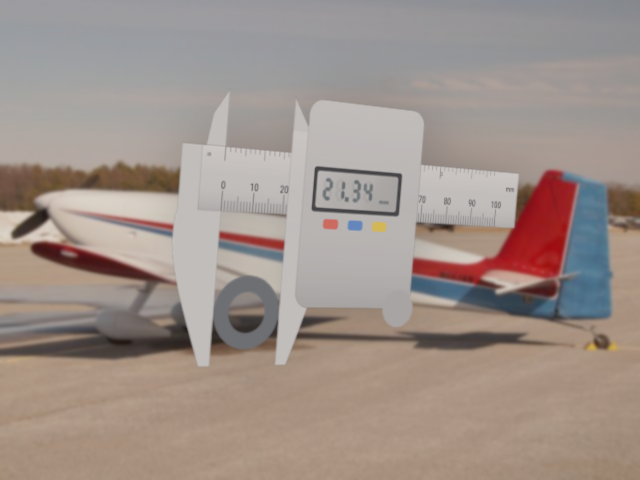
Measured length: 21.34 mm
